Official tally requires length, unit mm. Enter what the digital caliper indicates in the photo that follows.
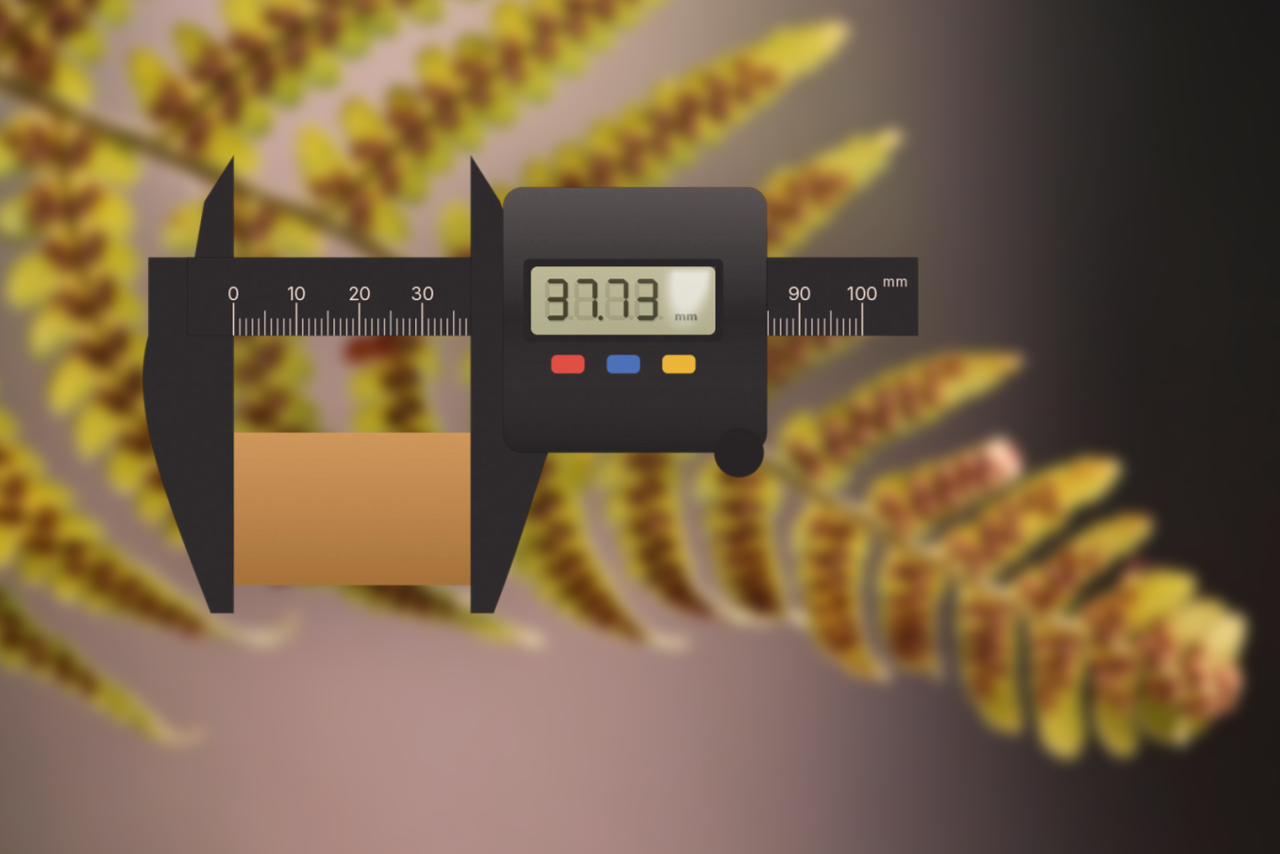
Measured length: 37.73 mm
